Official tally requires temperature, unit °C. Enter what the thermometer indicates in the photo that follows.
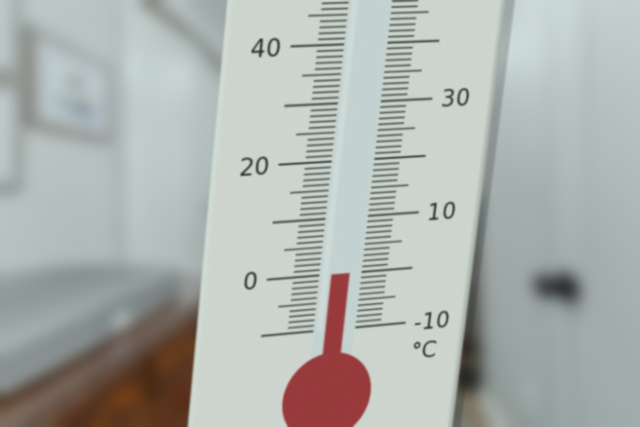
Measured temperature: 0 °C
